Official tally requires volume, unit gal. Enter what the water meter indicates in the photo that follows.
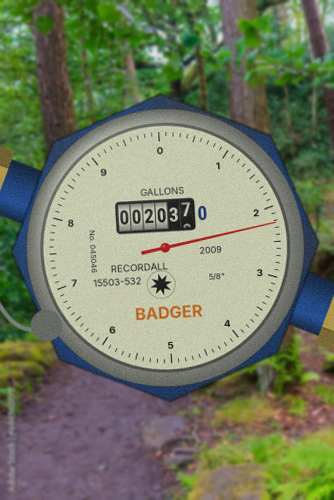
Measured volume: 20372.2 gal
